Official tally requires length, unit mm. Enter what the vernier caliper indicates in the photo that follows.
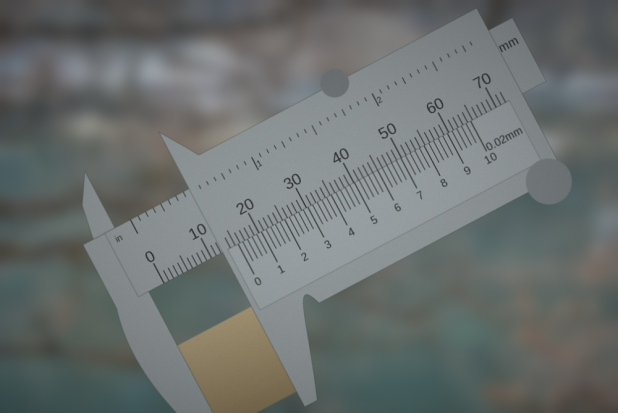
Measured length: 15.6 mm
